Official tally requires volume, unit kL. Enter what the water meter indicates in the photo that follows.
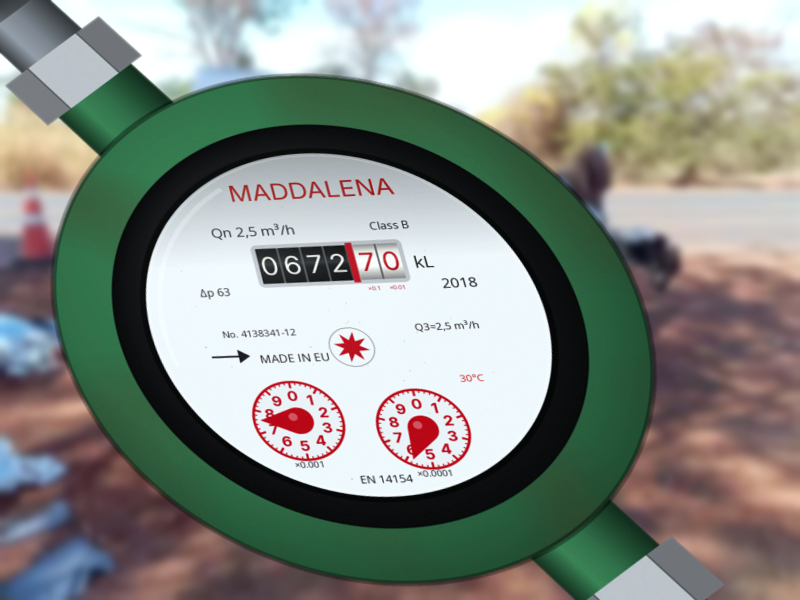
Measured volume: 672.7075 kL
